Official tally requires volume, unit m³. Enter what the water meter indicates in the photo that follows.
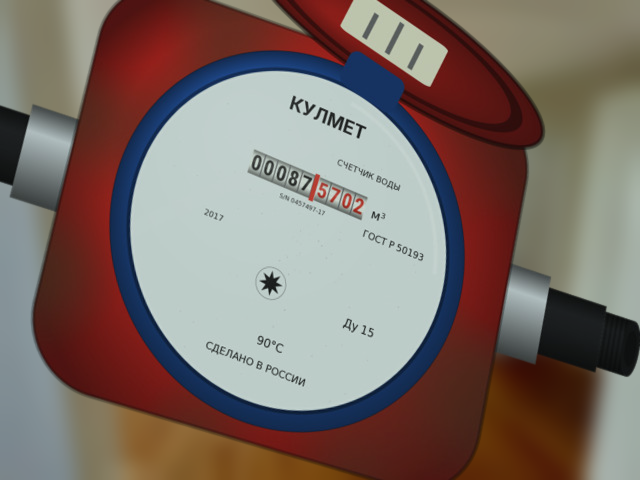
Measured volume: 87.5702 m³
